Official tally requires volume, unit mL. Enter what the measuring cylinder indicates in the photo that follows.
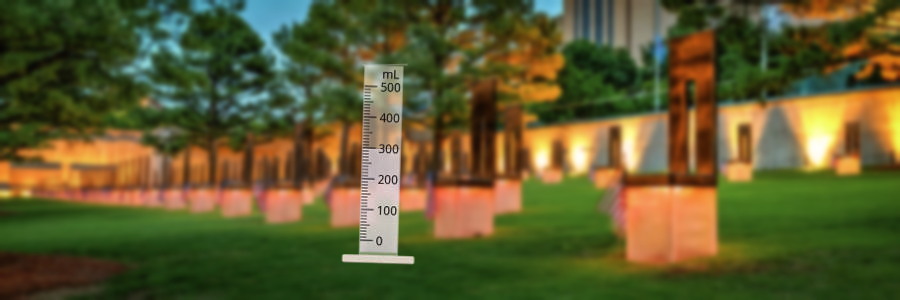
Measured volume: 300 mL
